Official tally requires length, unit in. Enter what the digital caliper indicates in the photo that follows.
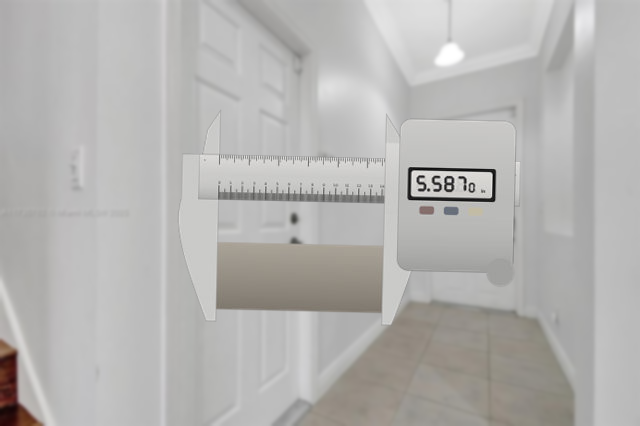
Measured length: 5.5870 in
